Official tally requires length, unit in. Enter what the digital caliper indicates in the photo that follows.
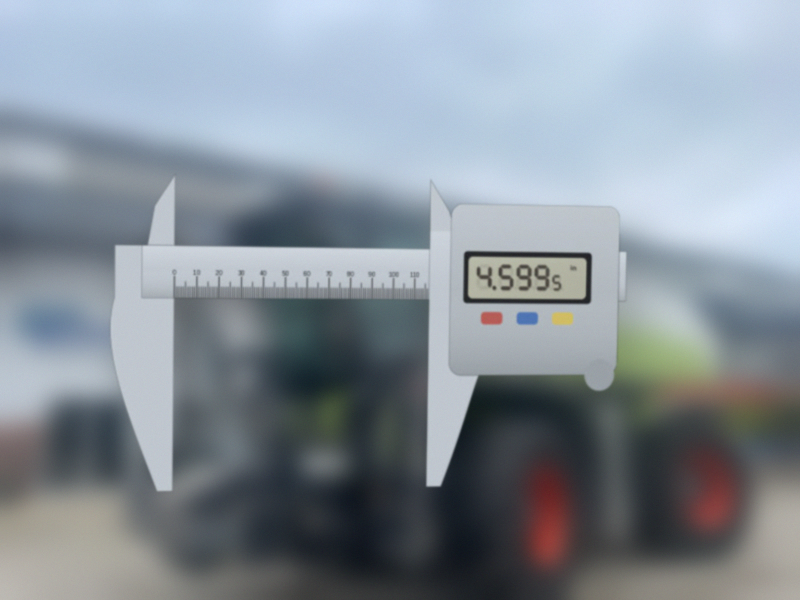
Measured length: 4.5995 in
